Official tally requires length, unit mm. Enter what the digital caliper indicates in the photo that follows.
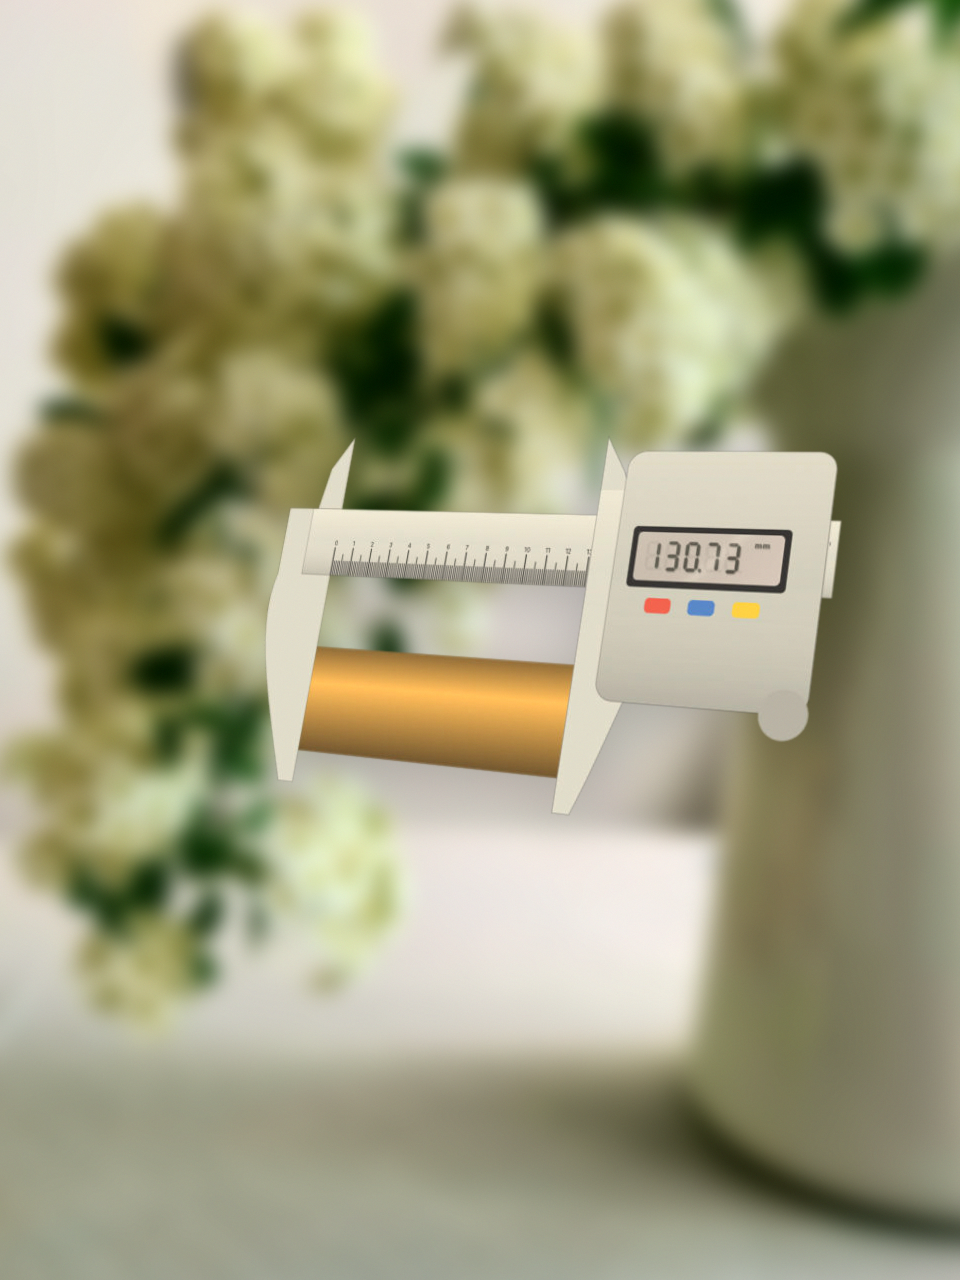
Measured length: 130.73 mm
